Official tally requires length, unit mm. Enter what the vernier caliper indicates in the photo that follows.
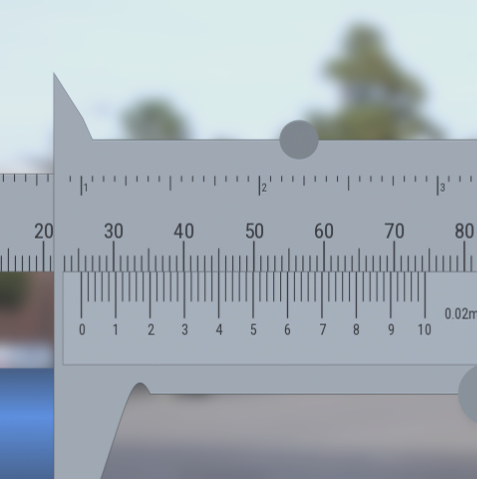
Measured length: 25.4 mm
